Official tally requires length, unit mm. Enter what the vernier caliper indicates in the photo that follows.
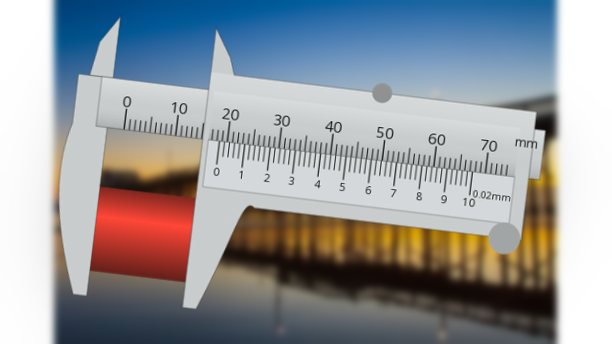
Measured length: 18.5 mm
